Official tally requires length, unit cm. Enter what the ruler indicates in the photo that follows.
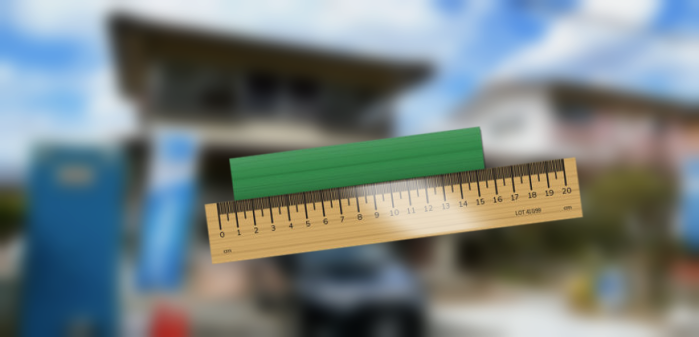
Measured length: 14.5 cm
